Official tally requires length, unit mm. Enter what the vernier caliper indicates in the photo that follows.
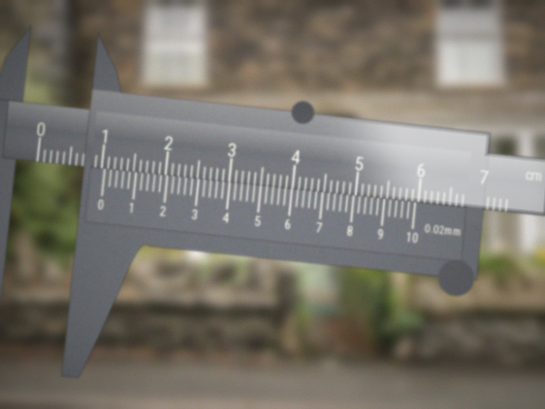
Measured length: 10.5 mm
